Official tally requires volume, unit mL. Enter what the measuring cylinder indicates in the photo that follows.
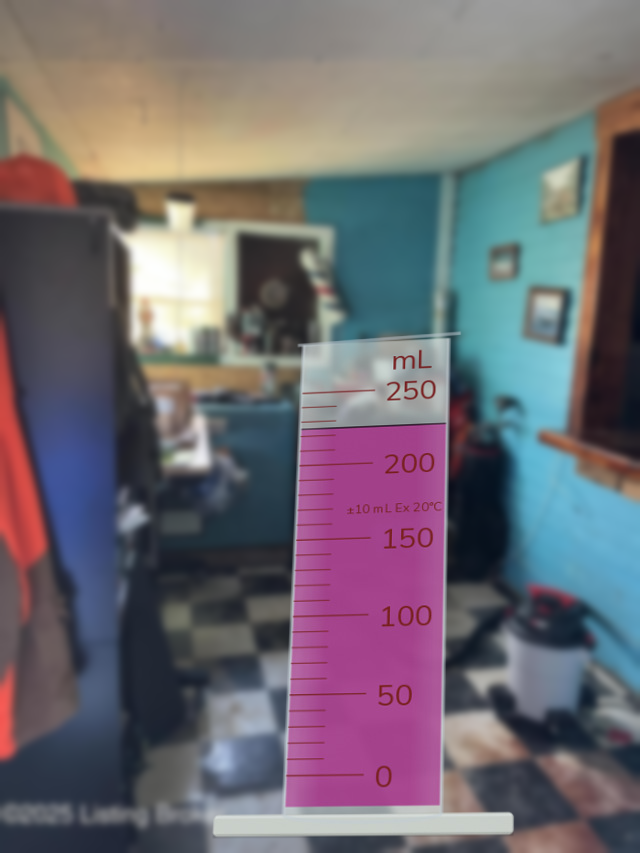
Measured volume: 225 mL
